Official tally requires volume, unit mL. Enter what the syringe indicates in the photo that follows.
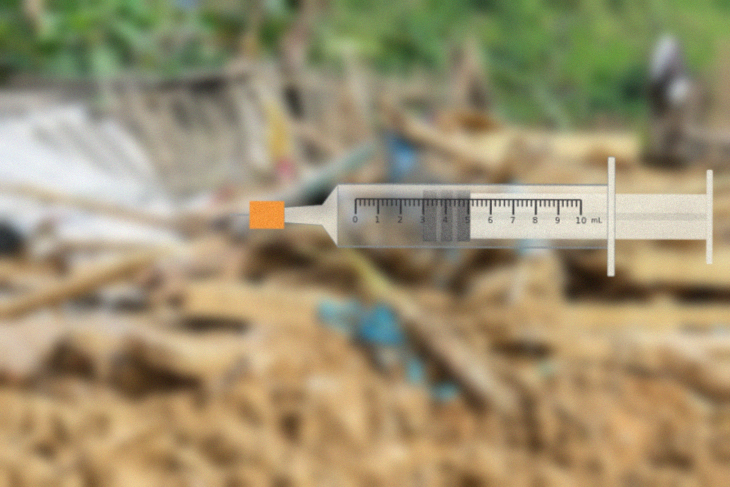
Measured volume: 3 mL
